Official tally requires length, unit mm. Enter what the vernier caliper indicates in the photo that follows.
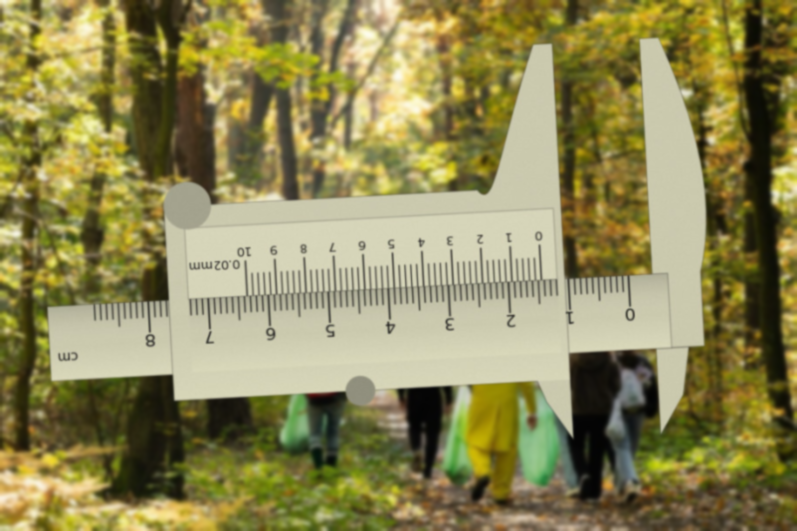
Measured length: 14.5 mm
